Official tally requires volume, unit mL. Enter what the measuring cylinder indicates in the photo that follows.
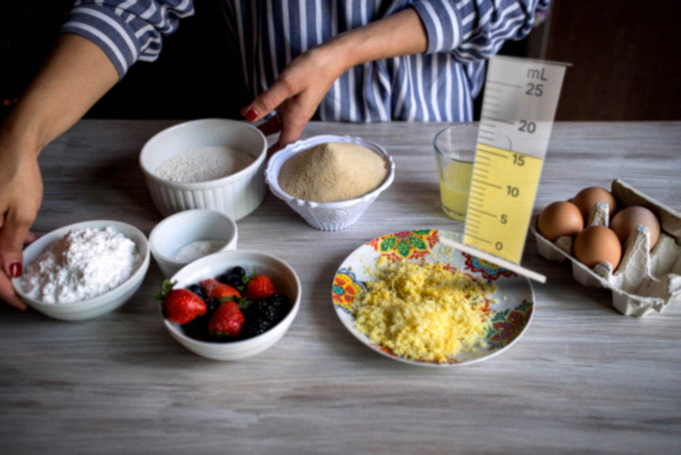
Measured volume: 16 mL
